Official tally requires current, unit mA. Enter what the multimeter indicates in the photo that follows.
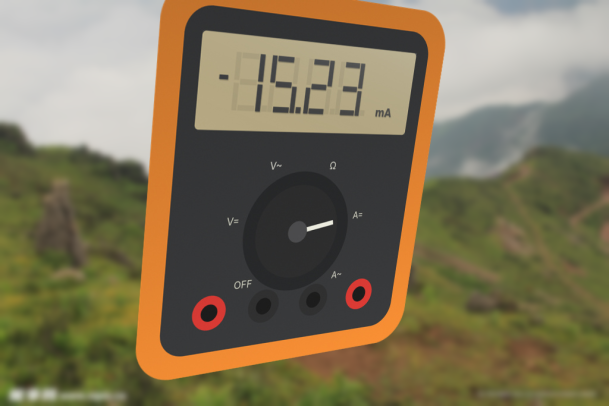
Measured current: -15.23 mA
